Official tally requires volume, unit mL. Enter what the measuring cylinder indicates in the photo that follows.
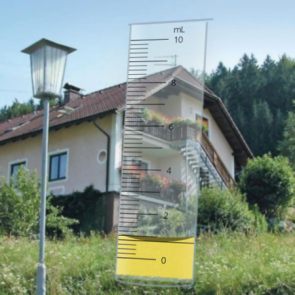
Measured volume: 0.8 mL
